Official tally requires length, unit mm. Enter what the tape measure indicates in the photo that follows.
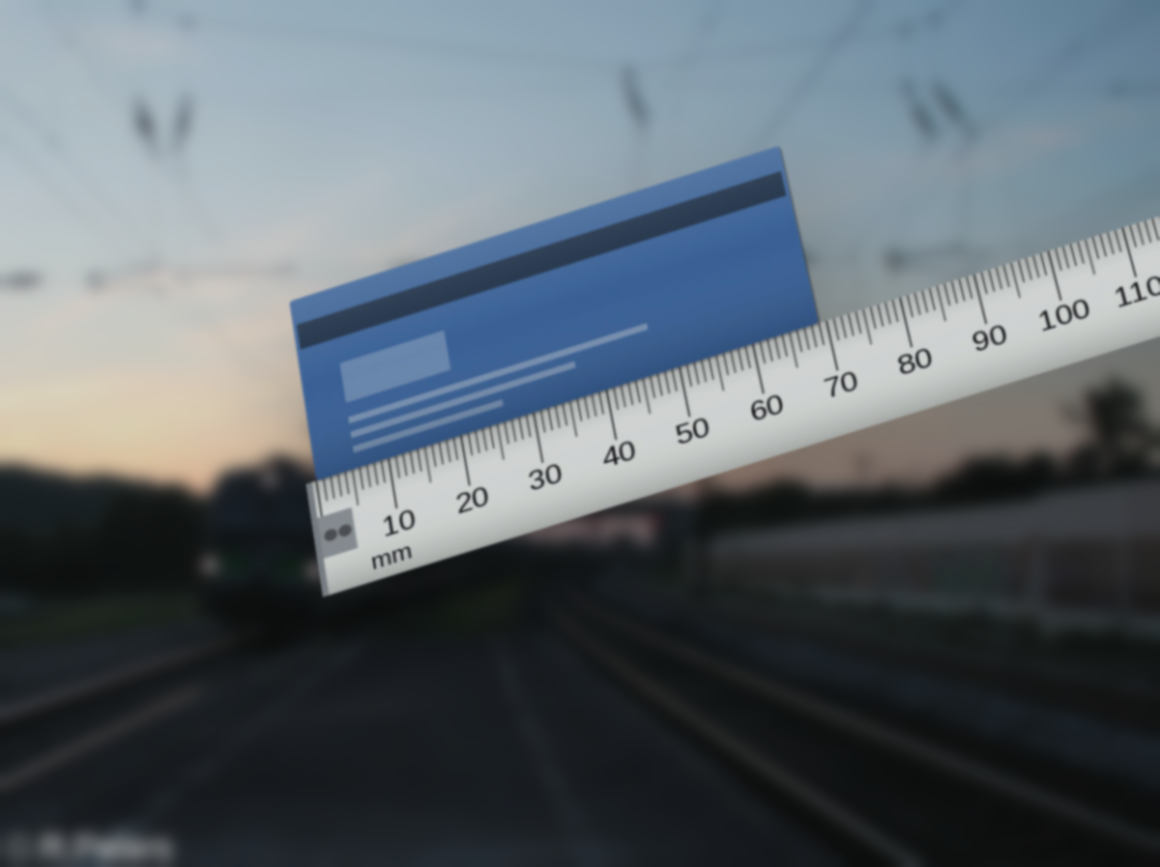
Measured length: 69 mm
